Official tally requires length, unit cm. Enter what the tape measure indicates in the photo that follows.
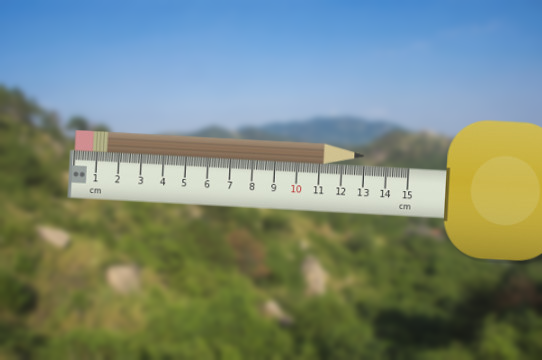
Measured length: 13 cm
